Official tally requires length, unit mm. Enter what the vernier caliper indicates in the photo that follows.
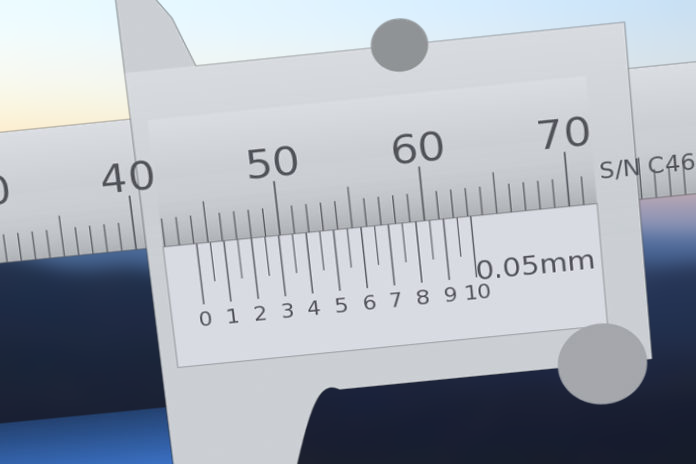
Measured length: 44.2 mm
